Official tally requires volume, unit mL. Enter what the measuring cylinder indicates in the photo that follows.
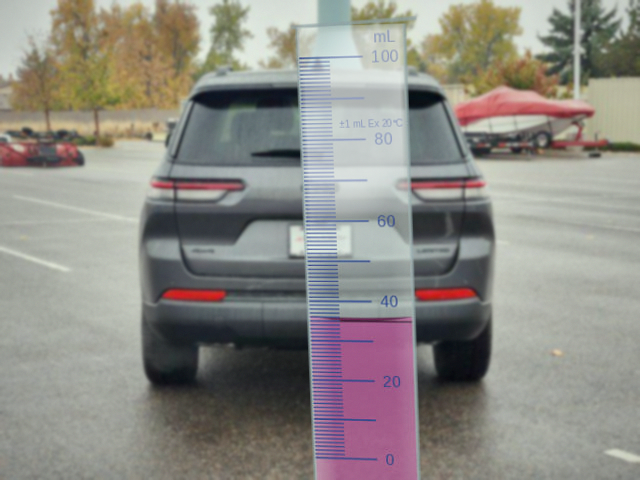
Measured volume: 35 mL
